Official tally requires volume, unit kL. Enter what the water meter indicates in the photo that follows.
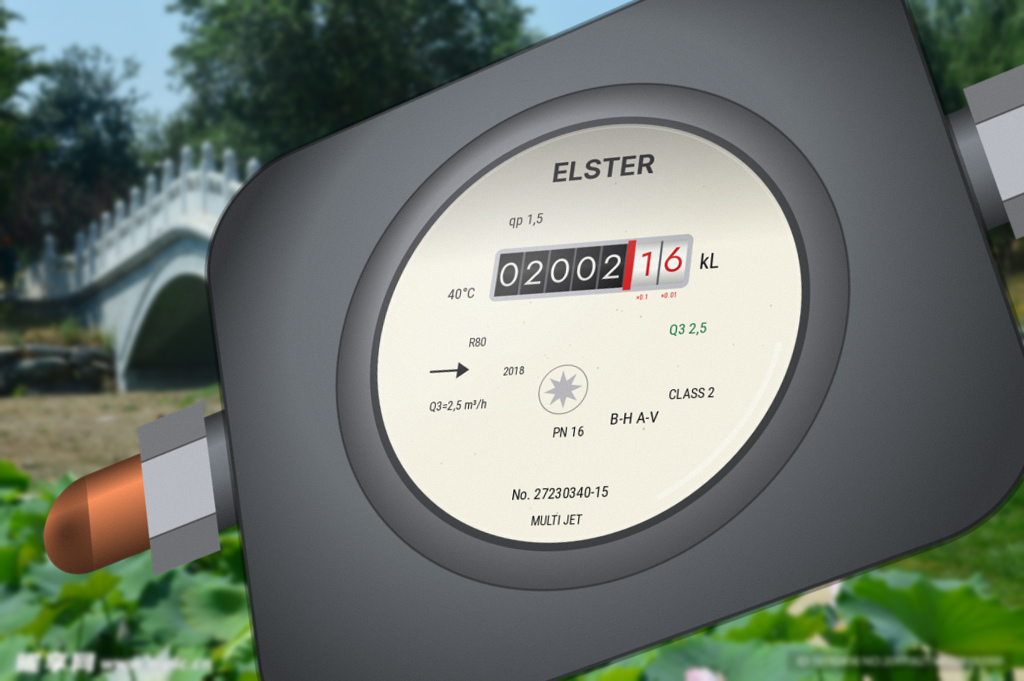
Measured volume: 2002.16 kL
